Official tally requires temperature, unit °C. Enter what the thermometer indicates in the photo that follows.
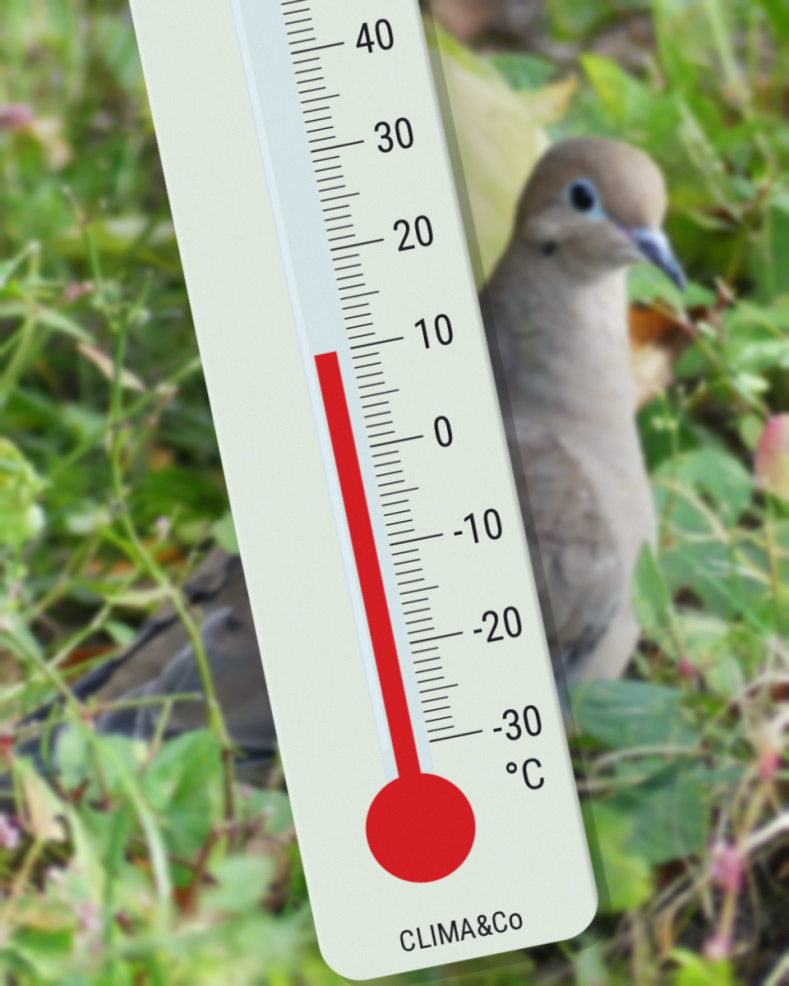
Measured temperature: 10 °C
